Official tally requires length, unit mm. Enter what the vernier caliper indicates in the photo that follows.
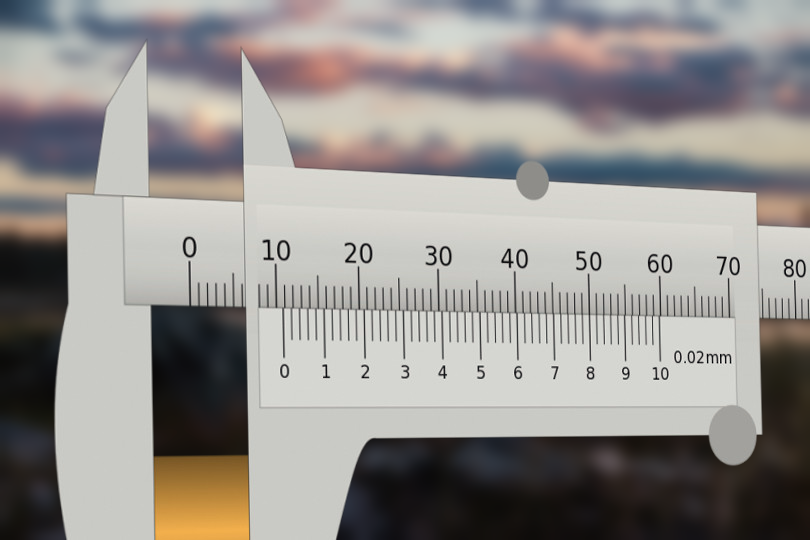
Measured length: 10.8 mm
